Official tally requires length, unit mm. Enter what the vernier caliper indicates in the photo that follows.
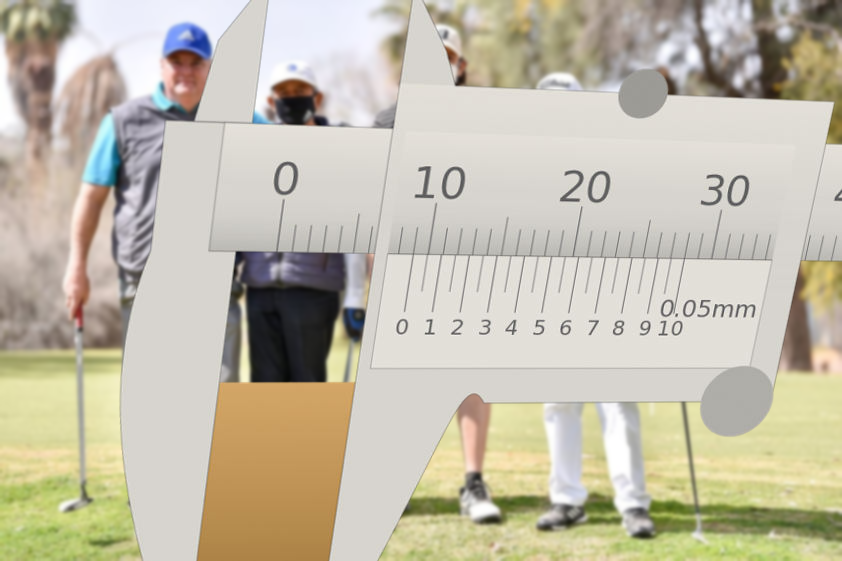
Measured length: 9.0 mm
